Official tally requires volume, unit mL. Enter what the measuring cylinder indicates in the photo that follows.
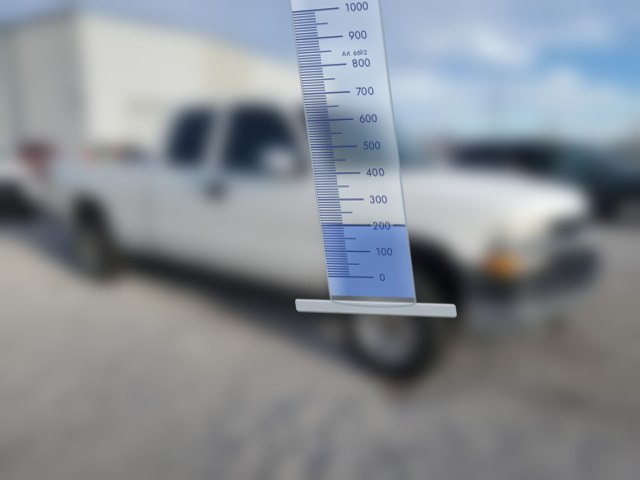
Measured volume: 200 mL
